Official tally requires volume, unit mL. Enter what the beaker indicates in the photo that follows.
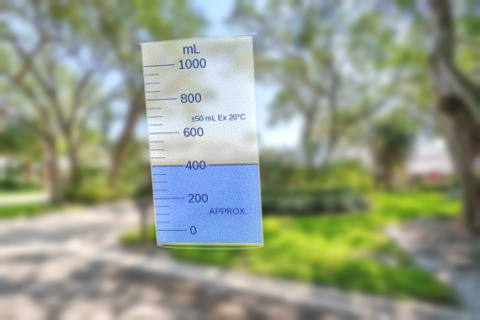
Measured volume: 400 mL
